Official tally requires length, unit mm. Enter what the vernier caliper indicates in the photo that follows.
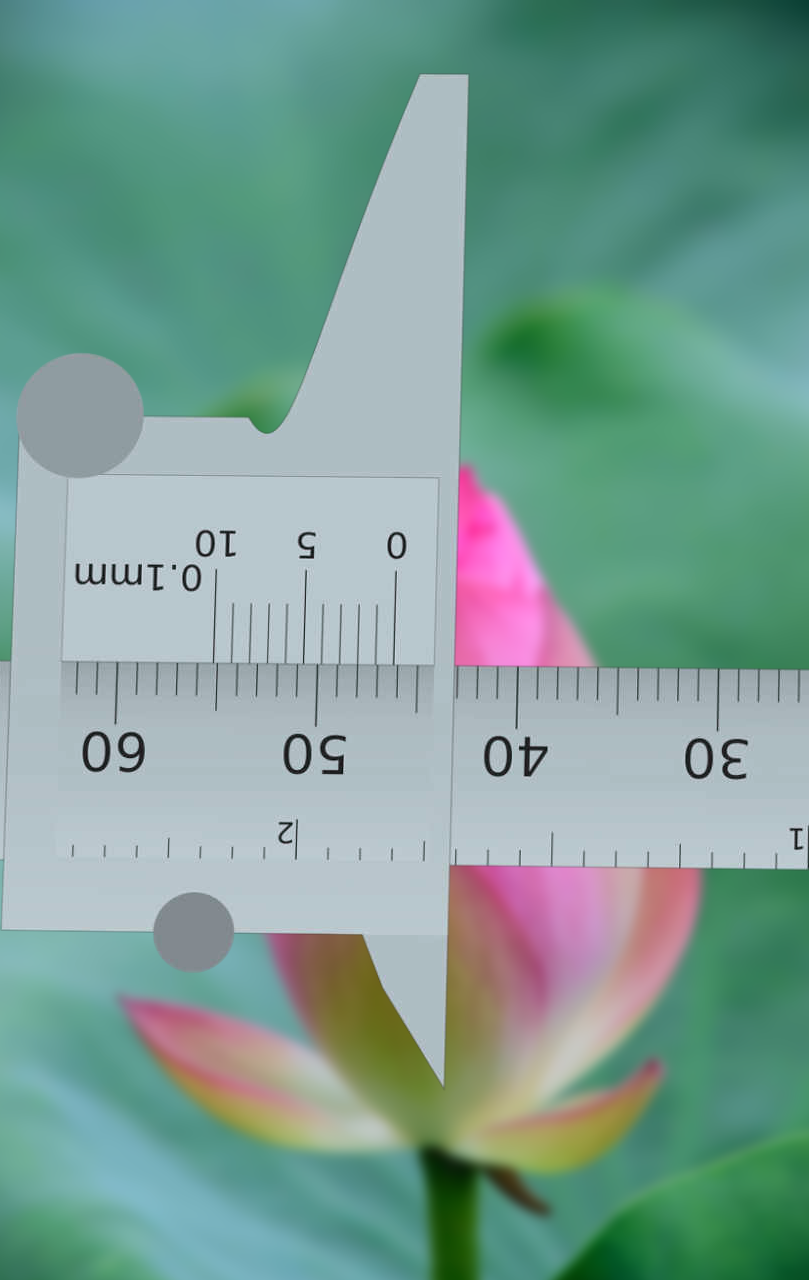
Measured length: 46.2 mm
